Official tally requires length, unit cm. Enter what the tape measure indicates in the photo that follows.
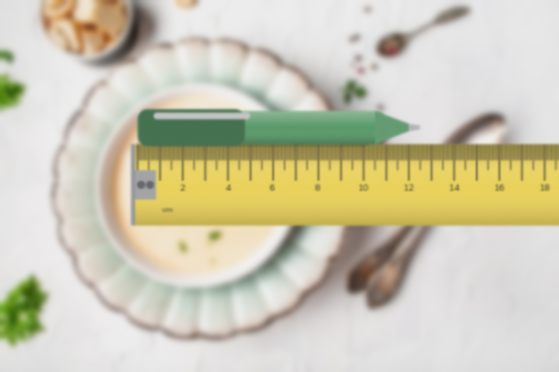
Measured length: 12.5 cm
